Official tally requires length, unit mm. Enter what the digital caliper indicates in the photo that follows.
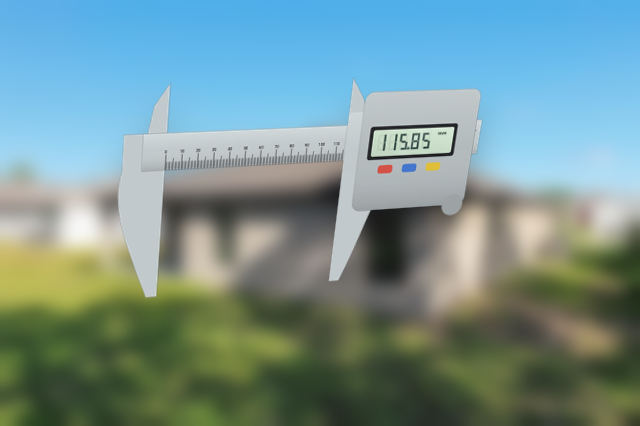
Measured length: 115.85 mm
